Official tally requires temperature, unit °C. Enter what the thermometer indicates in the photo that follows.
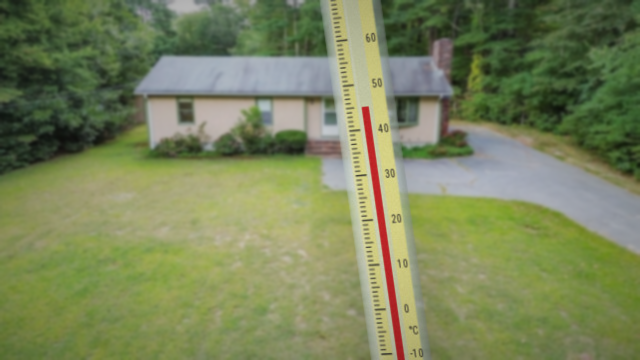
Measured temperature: 45 °C
